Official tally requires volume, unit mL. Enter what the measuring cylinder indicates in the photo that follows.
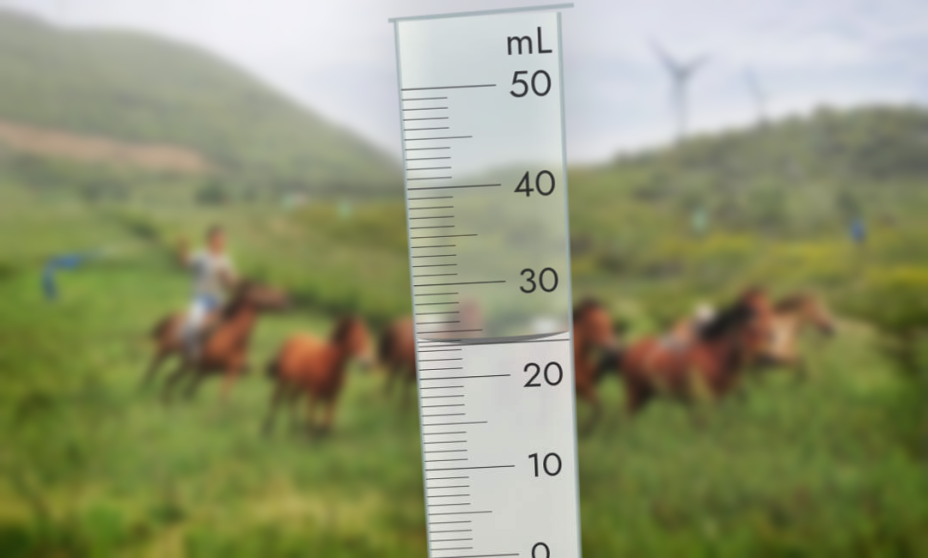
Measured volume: 23.5 mL
